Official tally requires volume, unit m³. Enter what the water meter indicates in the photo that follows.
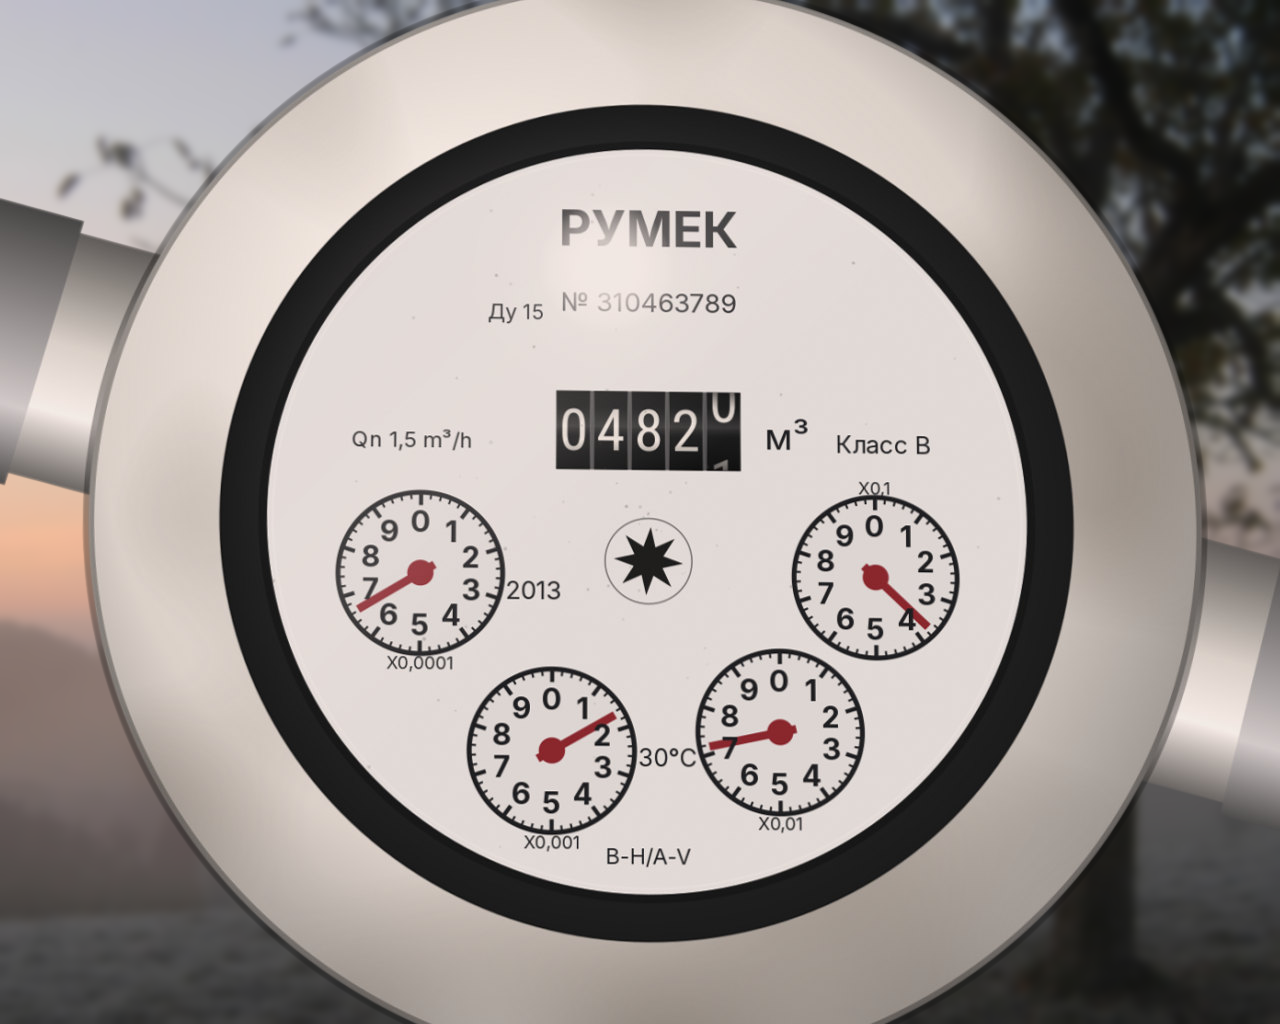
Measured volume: 4820.3716 m³
